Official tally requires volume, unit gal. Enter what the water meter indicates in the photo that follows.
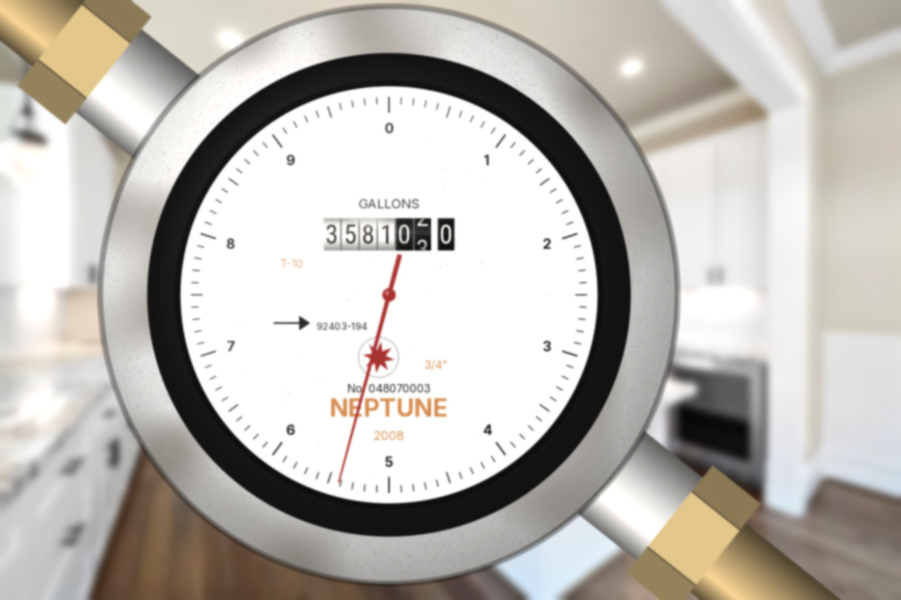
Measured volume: 3581025.4 gal
